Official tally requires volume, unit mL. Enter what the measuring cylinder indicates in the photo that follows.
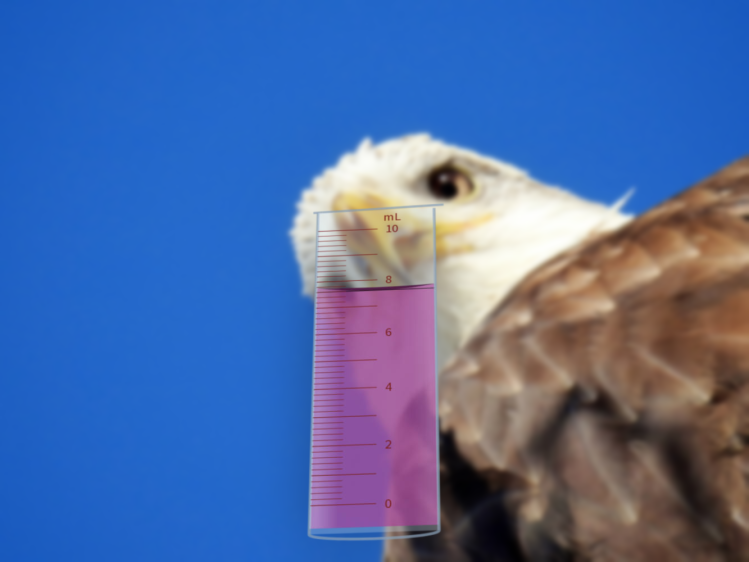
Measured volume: 7.6 mL
